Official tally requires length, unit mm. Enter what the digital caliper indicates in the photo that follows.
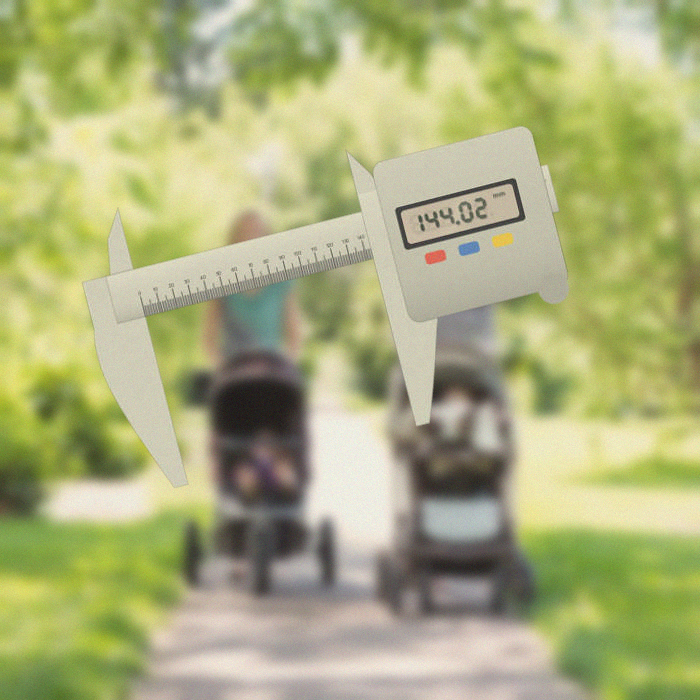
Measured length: 144.02 mm
